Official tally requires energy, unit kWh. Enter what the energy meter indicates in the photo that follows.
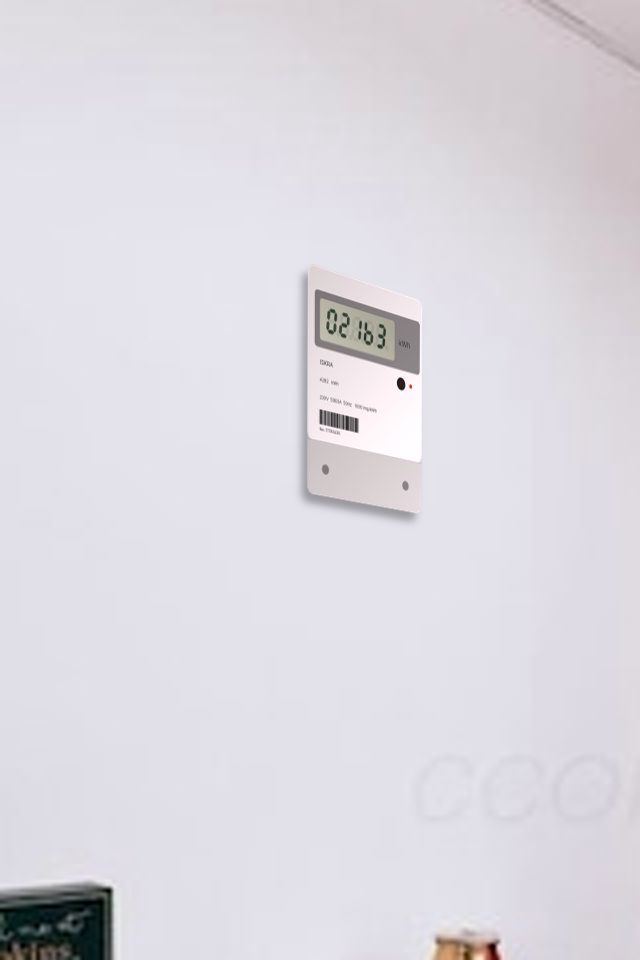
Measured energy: 2163 kWh
